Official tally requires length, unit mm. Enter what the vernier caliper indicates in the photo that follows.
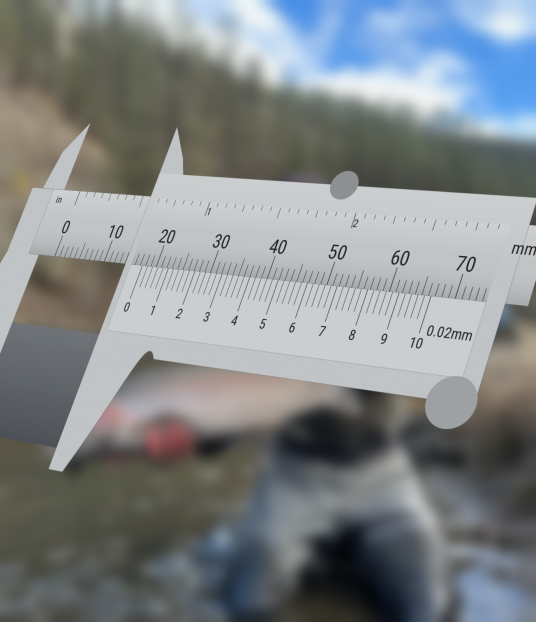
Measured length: 17.4 mm
